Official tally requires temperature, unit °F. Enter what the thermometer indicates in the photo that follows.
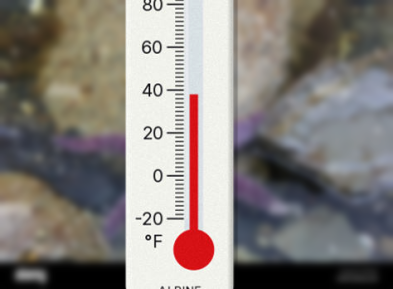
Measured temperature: 38 °F
